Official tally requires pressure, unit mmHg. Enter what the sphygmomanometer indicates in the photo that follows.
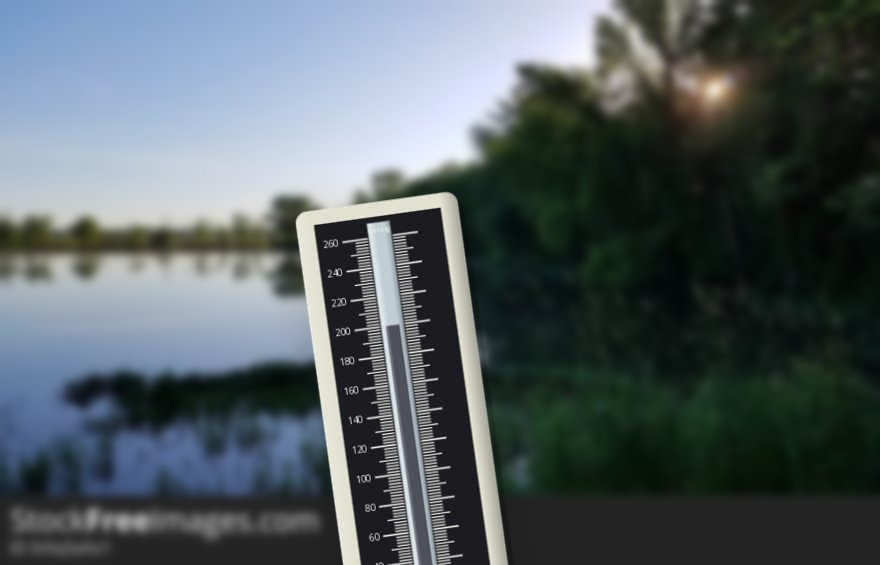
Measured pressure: 200 mmHg
